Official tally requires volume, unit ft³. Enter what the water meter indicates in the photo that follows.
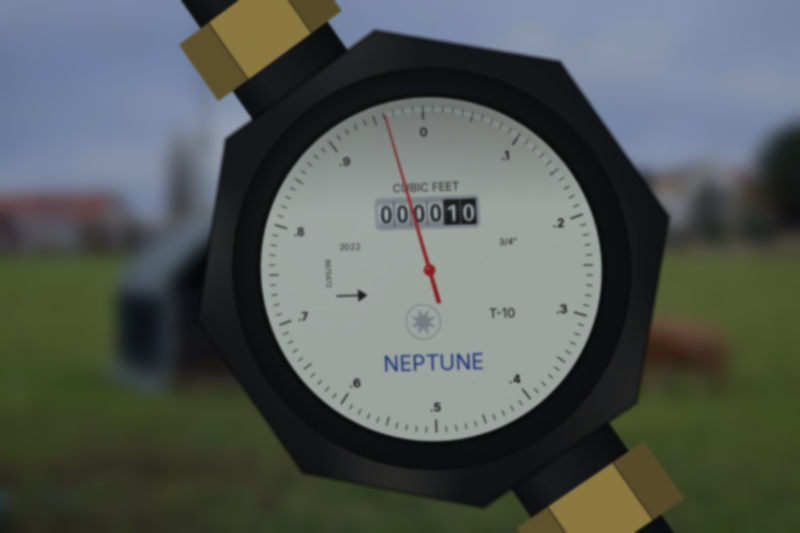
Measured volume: 9.96 ft³
